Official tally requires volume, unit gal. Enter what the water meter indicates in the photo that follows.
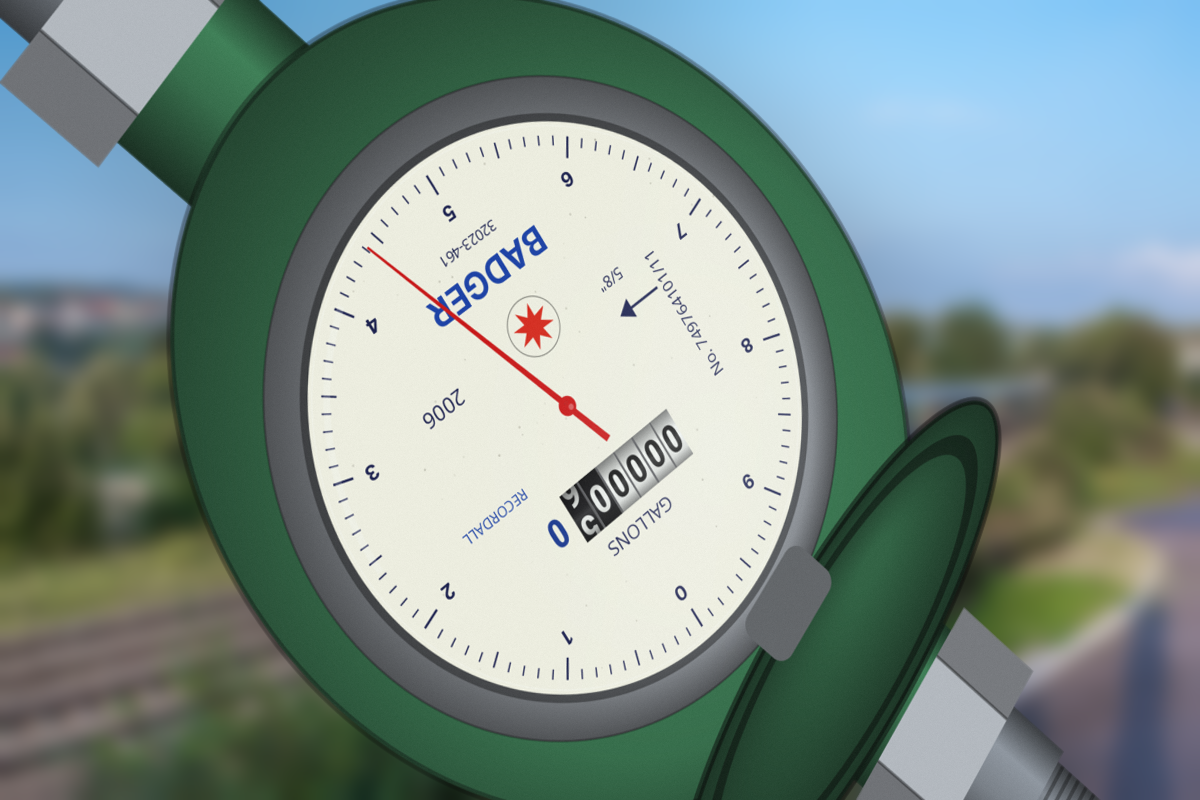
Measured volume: 54.4 gal
